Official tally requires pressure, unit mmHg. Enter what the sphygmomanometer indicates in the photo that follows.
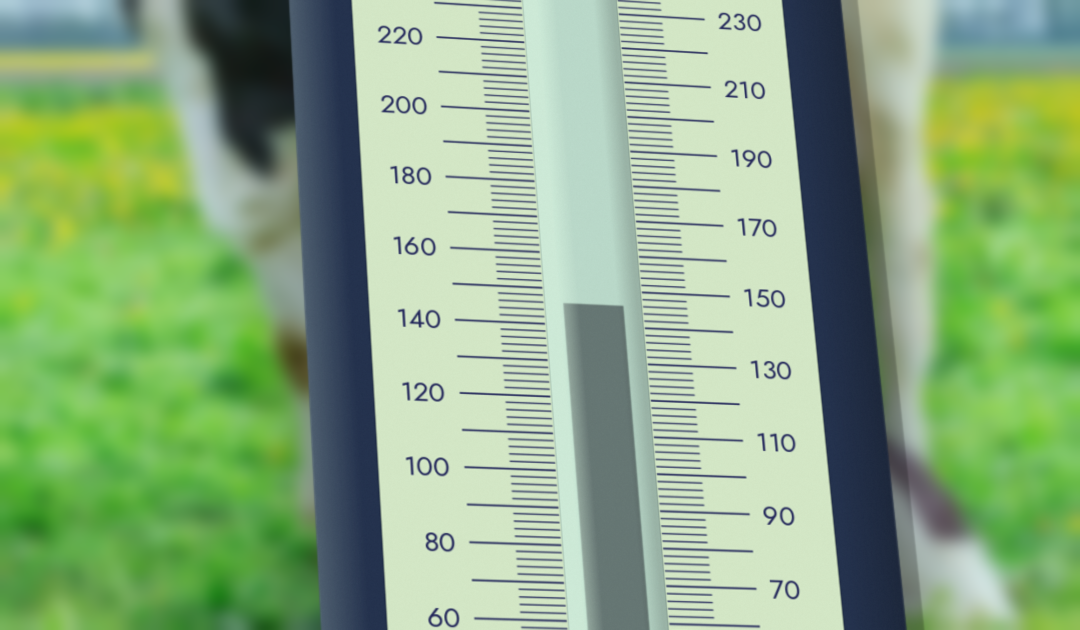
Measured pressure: 146 mmHg
